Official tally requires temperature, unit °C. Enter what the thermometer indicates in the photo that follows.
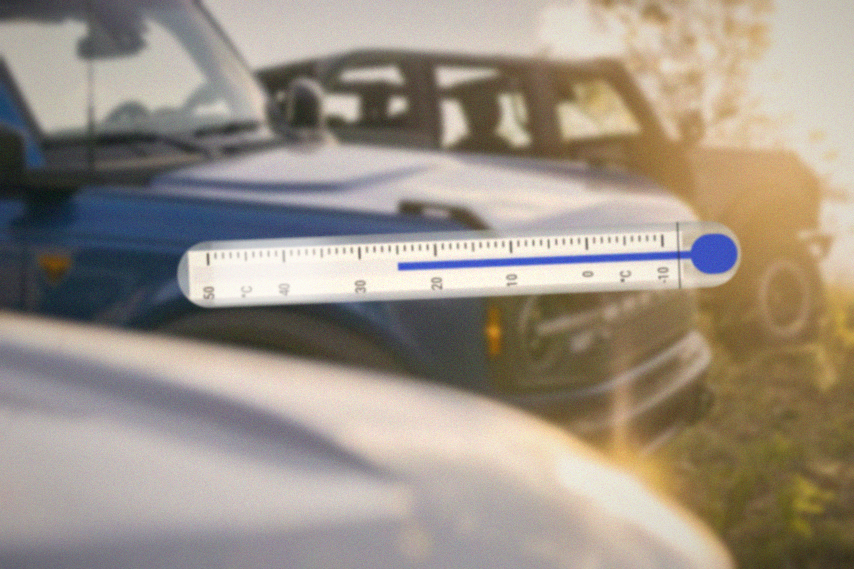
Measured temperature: 25 °C
